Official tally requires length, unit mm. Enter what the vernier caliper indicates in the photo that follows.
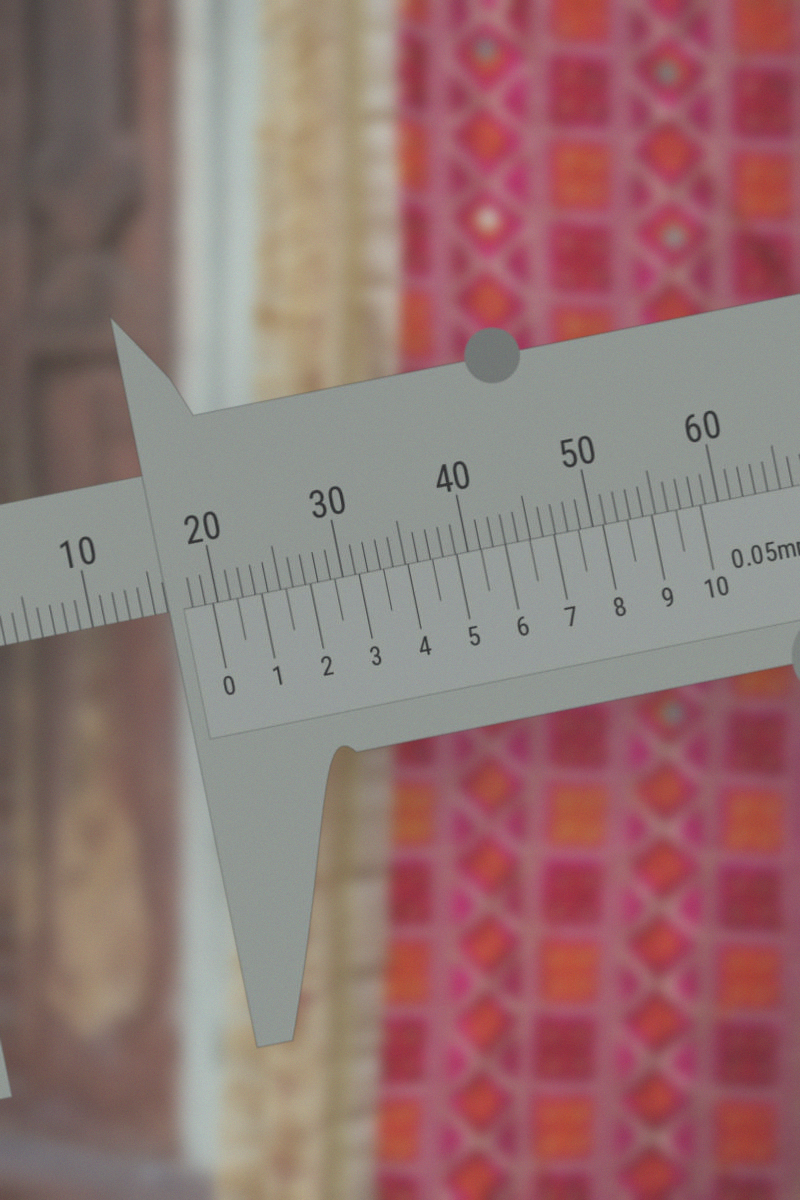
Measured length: 19.6 mm
